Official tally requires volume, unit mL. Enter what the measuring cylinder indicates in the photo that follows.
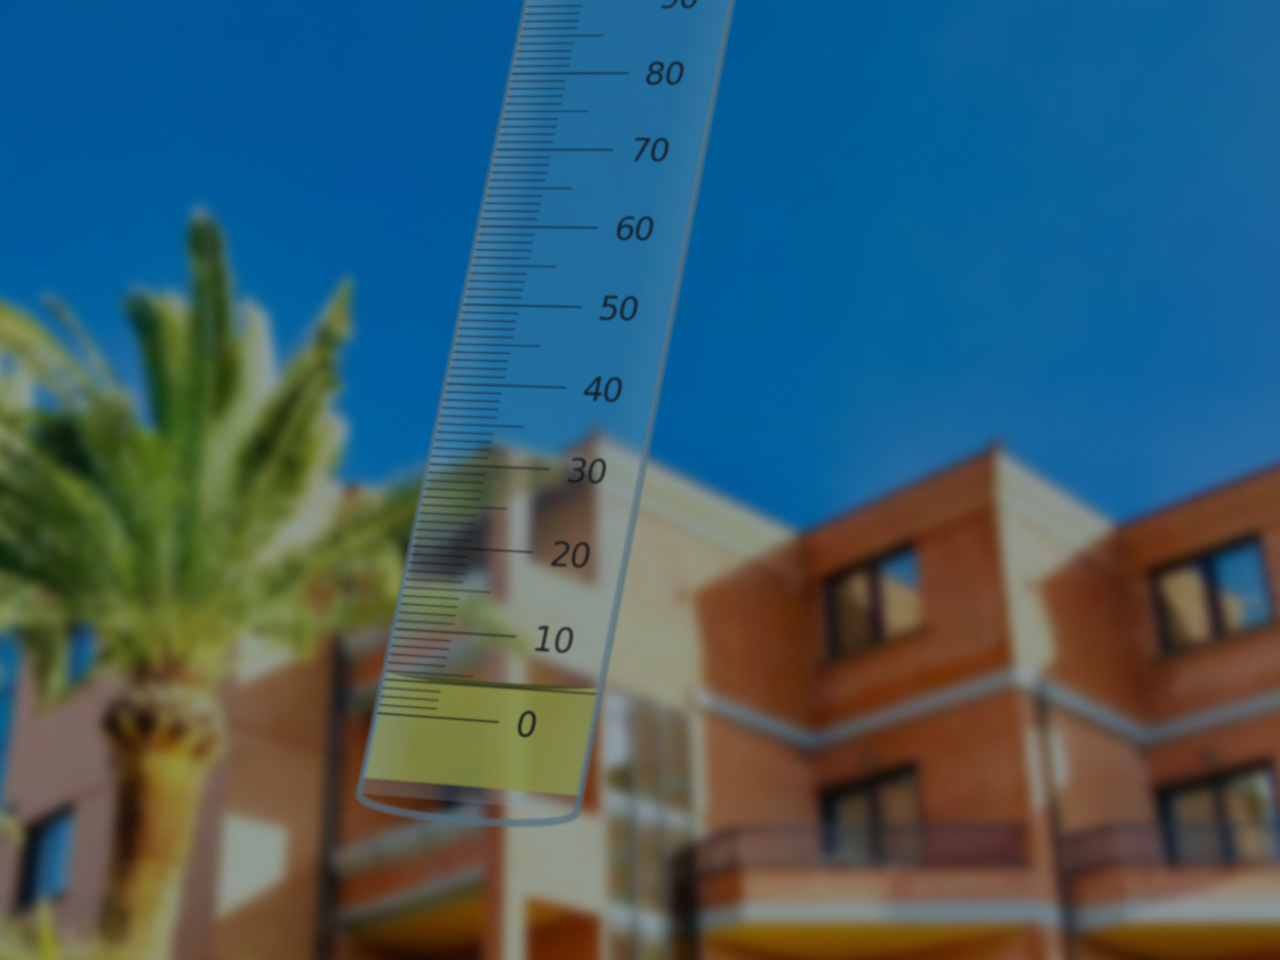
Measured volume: 4 mL
